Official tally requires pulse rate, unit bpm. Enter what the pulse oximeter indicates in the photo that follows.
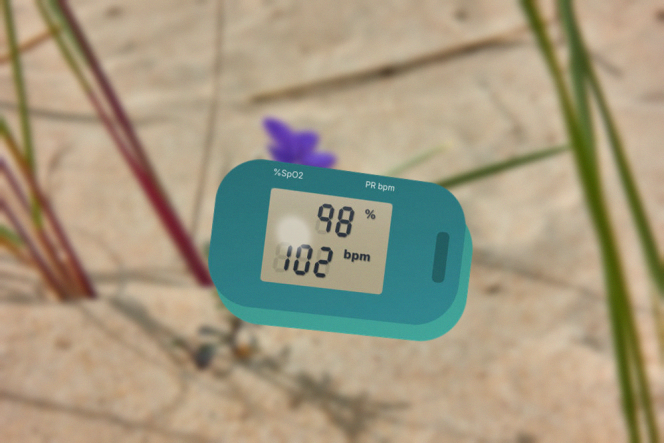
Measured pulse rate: 102 bpm
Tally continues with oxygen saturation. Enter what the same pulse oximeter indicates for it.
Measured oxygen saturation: 98 %
